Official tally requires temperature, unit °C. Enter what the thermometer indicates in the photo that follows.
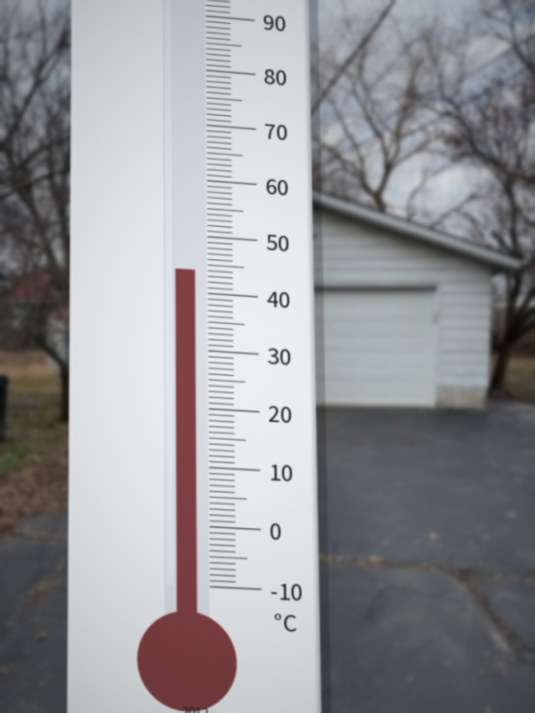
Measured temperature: 44 °C
